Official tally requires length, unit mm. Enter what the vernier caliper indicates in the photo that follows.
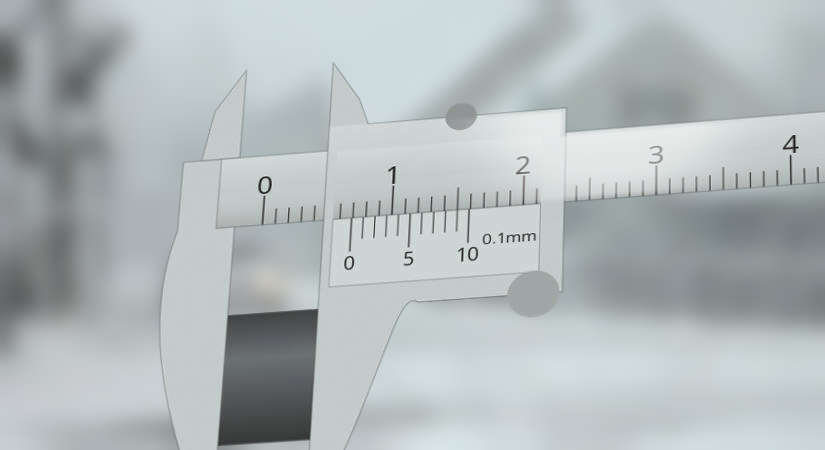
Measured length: 6.9 mm
